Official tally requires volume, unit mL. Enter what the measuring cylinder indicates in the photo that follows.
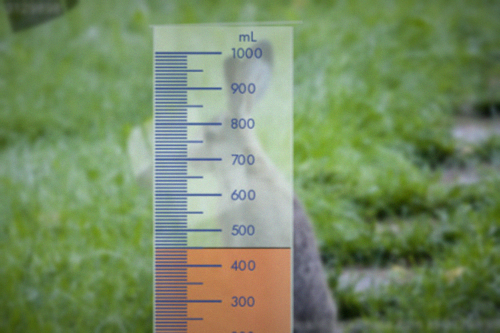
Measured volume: 450 mL
